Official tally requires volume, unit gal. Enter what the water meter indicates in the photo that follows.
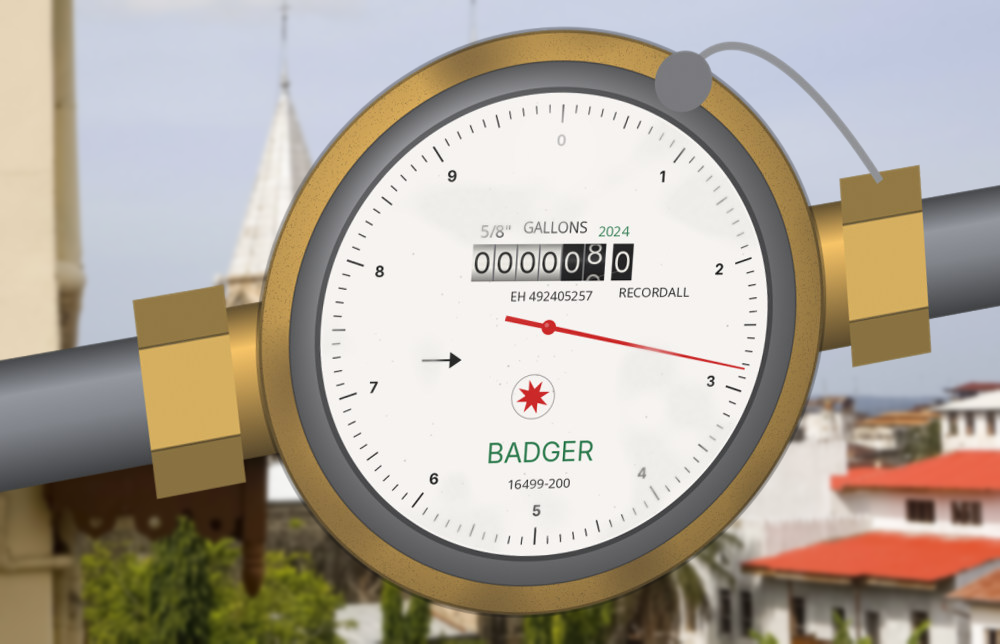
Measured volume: 82.8 gal
